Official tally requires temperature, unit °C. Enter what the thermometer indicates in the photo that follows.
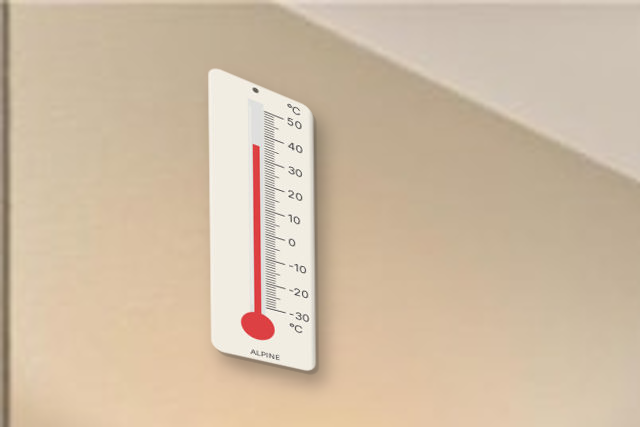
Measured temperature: 35 °C
